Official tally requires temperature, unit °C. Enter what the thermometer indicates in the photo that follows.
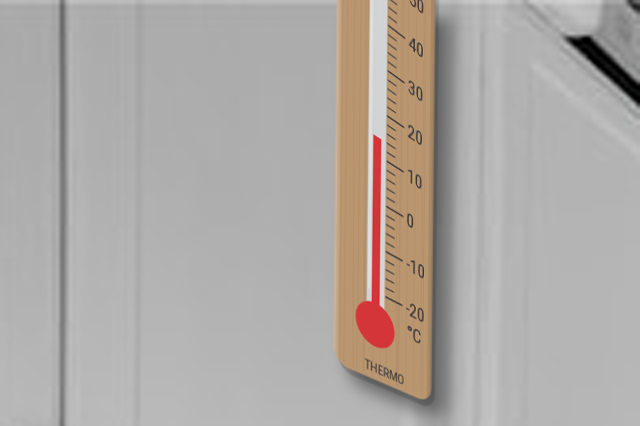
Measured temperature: 14 °C
